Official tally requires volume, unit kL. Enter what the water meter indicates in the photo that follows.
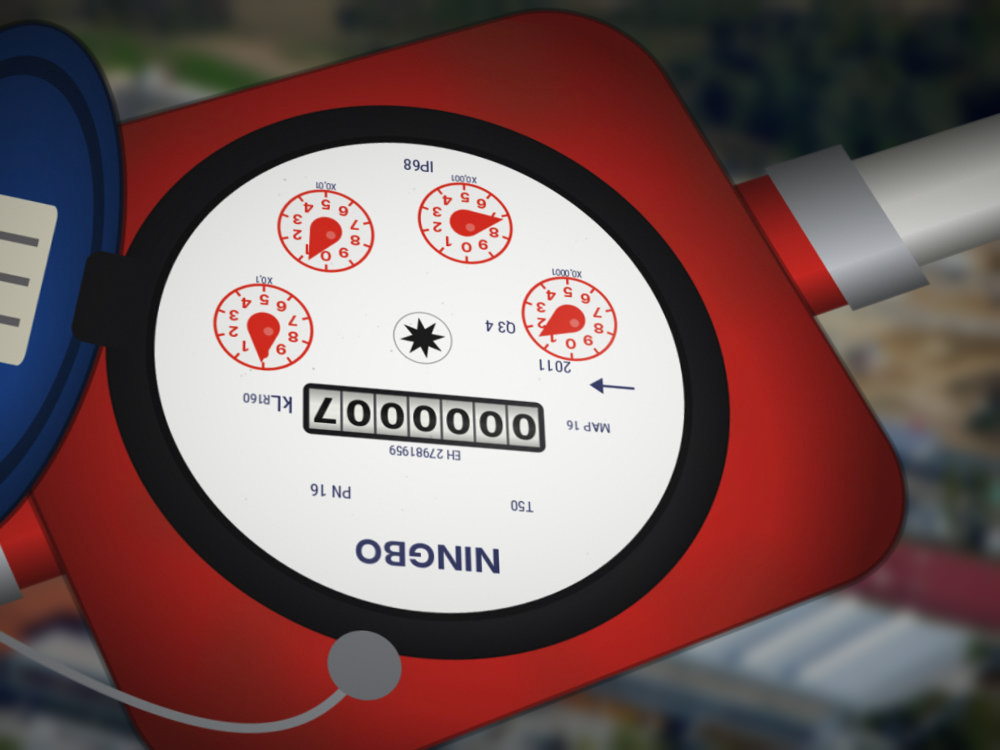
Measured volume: 7.0071 kL
